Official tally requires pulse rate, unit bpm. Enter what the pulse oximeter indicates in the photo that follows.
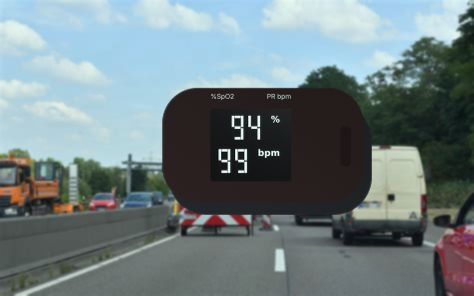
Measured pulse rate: 99 bpm
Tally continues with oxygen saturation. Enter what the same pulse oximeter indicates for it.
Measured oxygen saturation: 94 %
